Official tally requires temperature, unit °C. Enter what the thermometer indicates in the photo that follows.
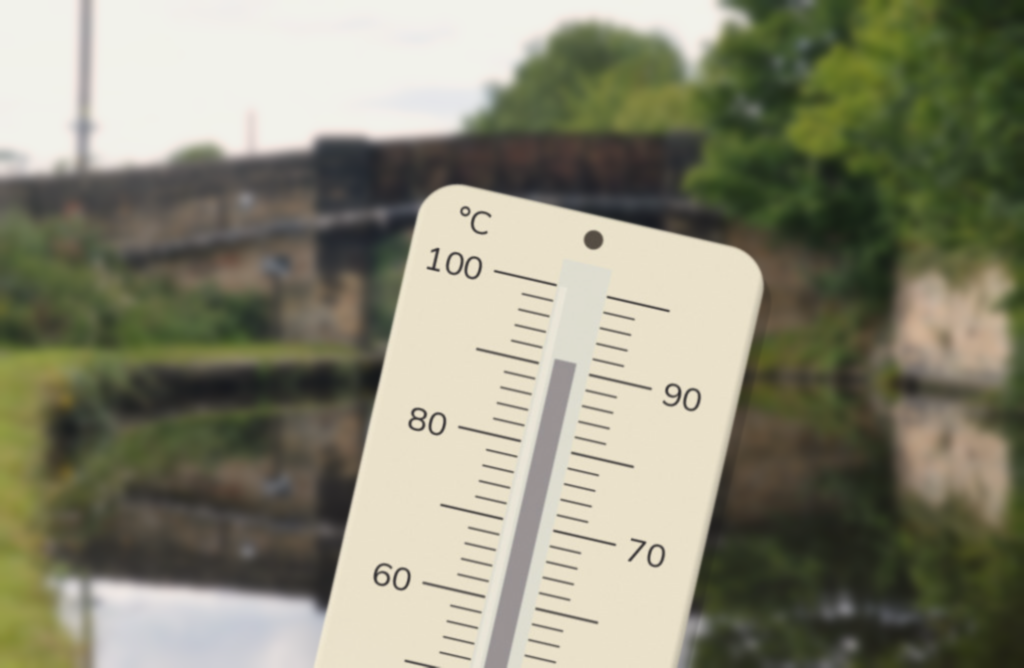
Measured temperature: 91 °C
